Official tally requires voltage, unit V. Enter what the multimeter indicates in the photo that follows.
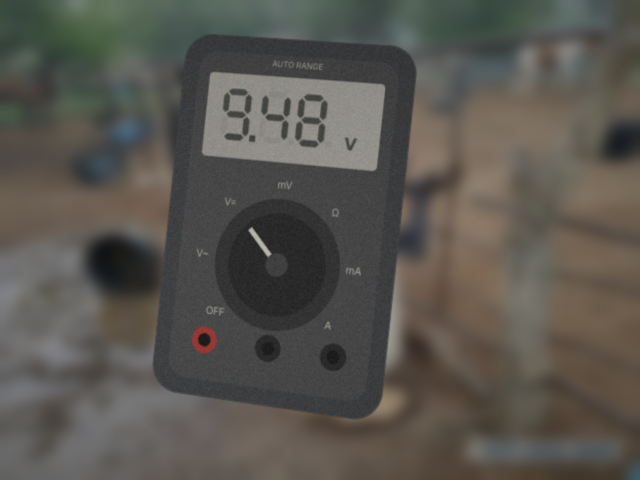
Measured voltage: 9.48 V
